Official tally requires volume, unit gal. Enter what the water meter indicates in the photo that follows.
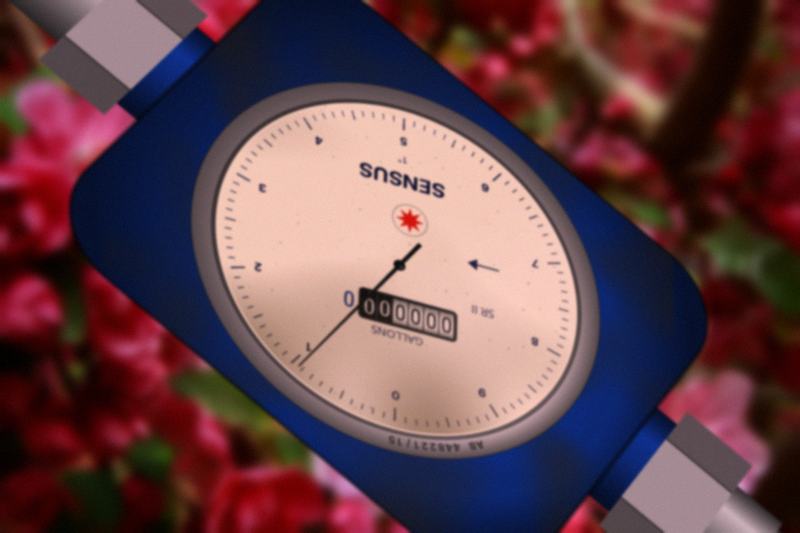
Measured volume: 0.9 gal
